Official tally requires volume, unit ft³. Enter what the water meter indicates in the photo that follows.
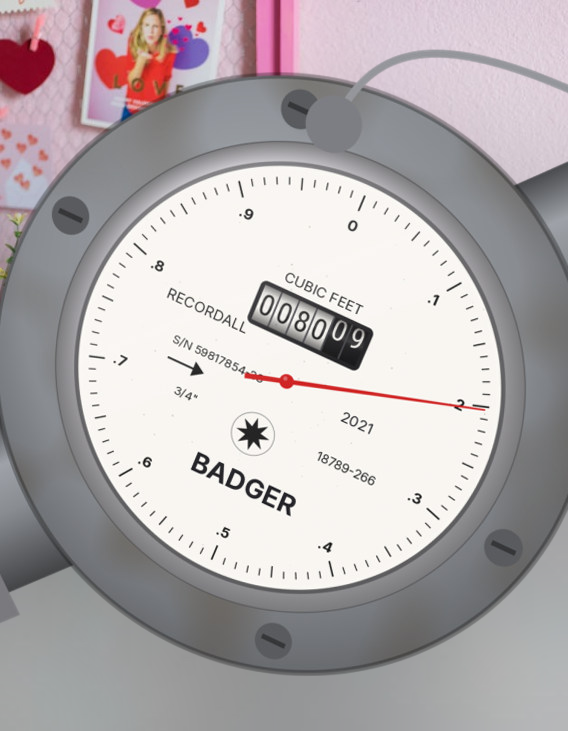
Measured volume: 8009.20 ft³
